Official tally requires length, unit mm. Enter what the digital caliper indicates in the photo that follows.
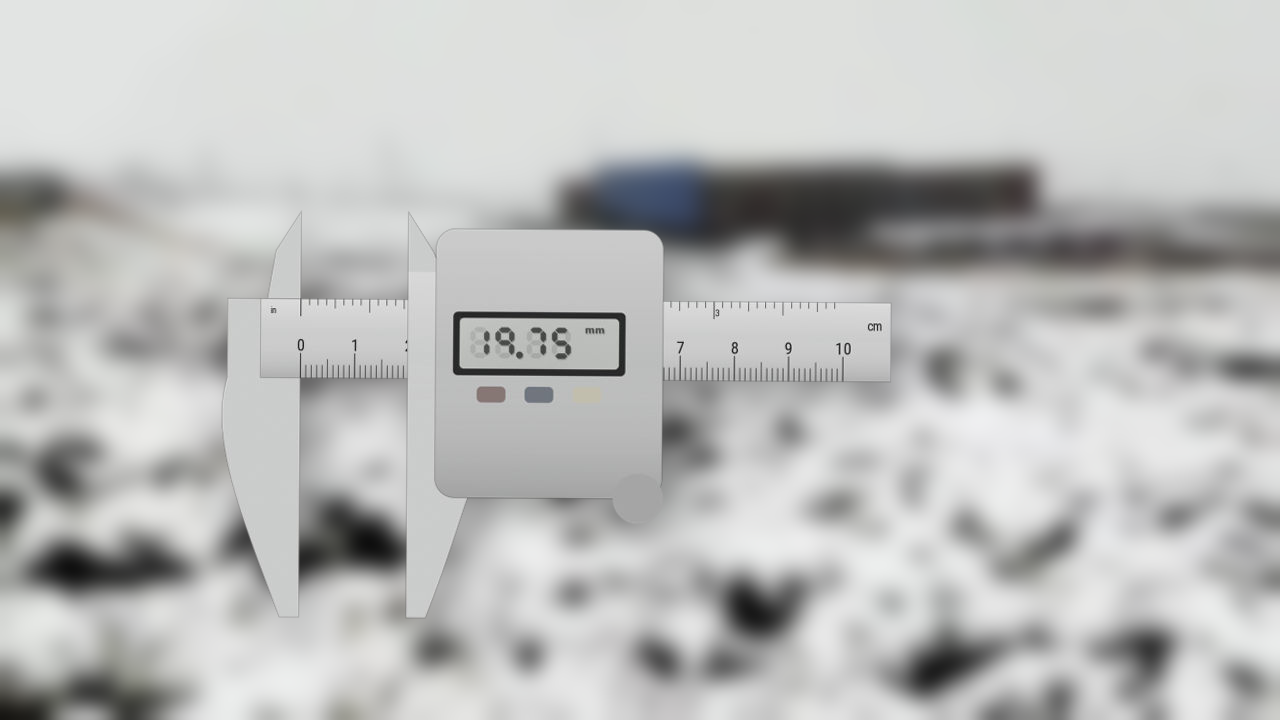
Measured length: 19.75 mm
